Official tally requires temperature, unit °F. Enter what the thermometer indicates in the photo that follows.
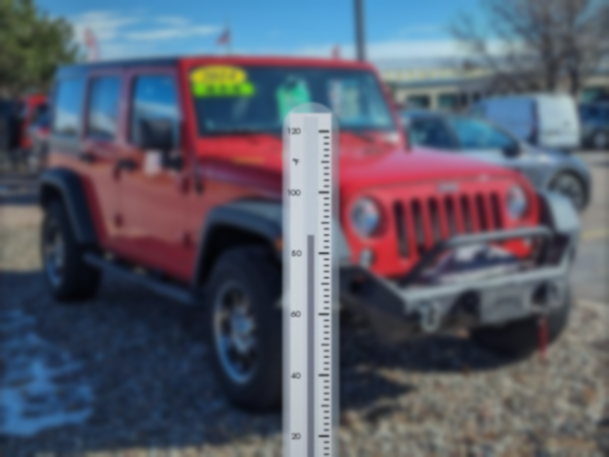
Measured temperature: 86 °F
